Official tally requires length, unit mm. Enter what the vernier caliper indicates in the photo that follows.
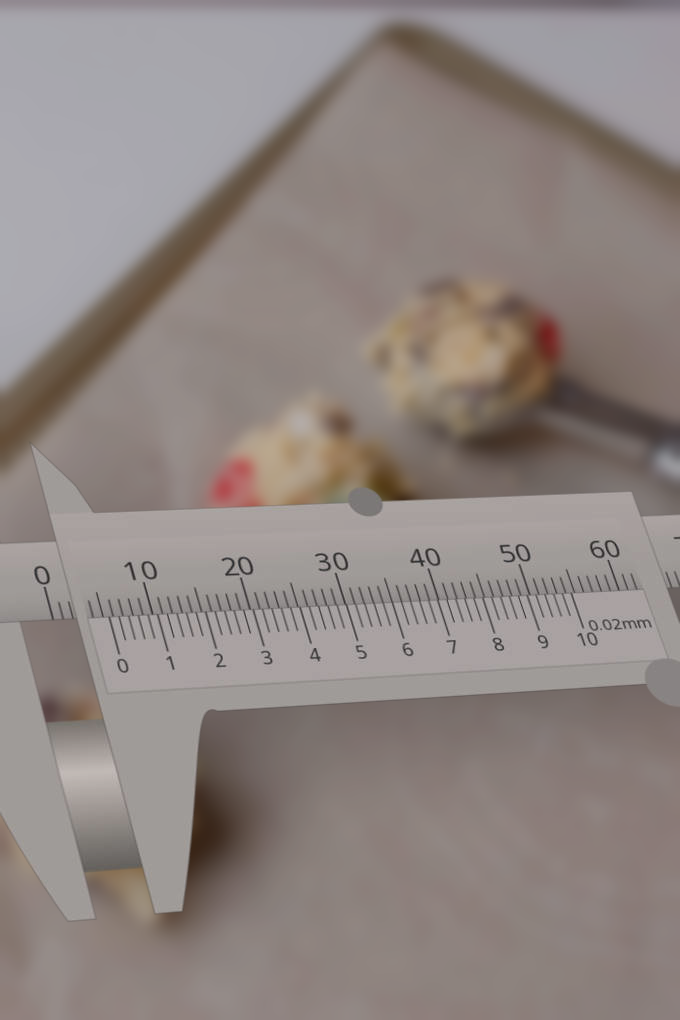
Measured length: 5.6 mm
